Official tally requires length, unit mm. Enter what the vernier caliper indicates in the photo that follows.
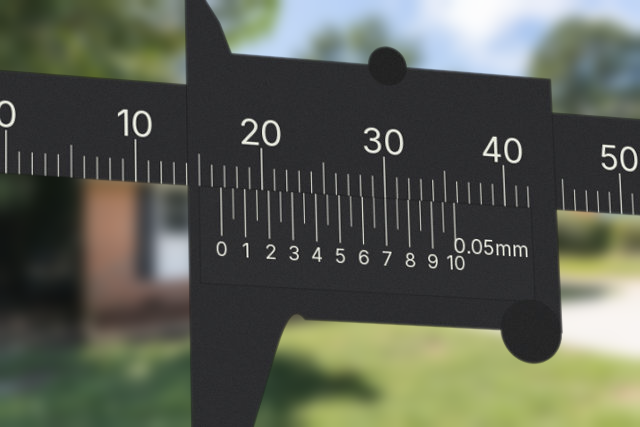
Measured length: 16.7 mm
